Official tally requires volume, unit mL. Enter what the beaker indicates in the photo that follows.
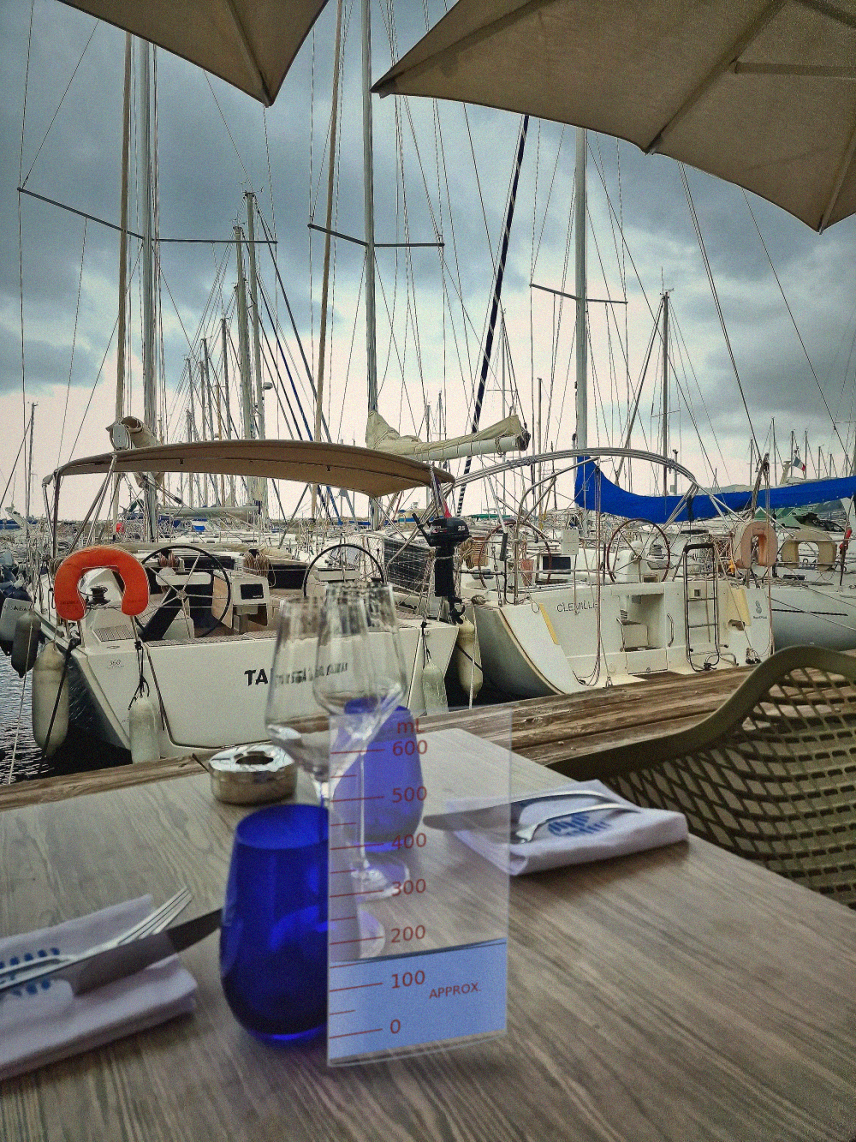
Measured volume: 150 mL
